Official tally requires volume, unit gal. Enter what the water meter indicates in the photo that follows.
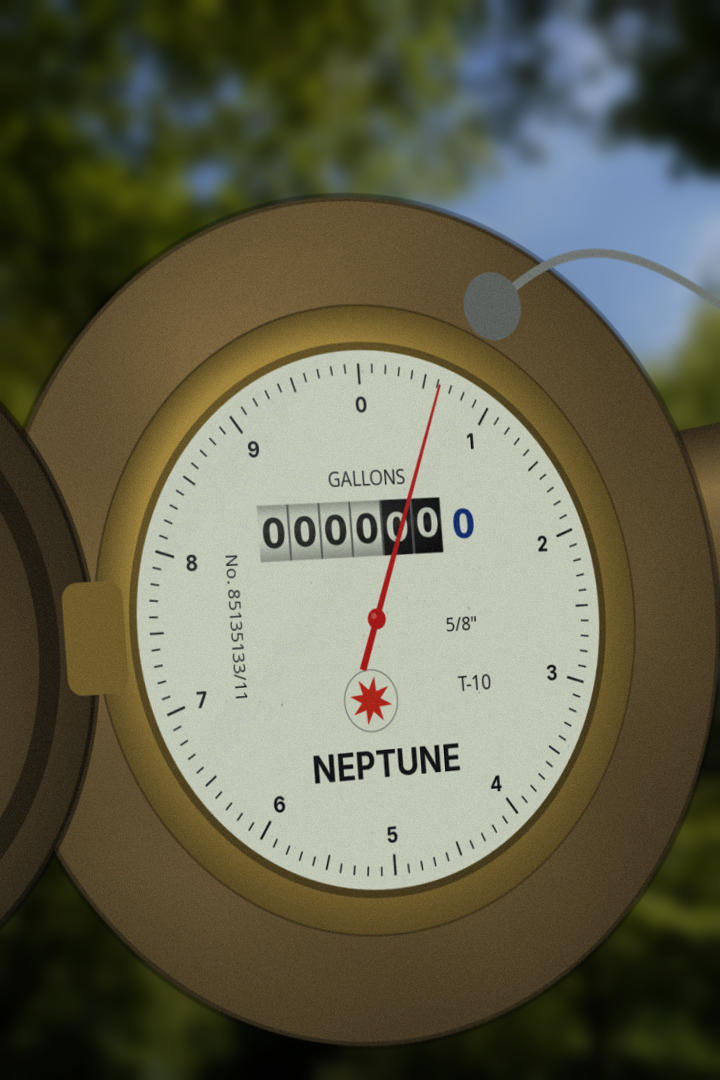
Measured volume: 0.6 gal
